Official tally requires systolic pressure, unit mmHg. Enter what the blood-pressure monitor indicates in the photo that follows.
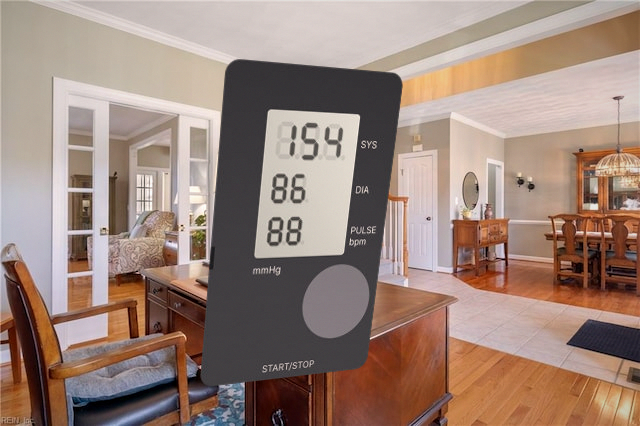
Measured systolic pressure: 154 mmHg
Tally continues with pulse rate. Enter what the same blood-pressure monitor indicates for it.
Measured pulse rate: 88 bpm
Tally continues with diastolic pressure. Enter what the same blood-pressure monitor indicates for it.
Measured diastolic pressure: 86 mmHg
